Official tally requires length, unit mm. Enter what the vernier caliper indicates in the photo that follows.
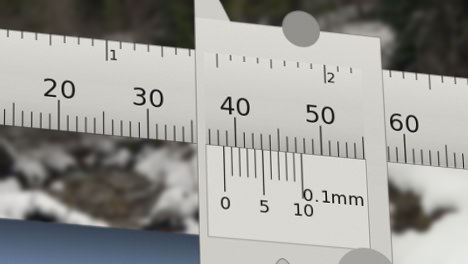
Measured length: 38.6 mm
